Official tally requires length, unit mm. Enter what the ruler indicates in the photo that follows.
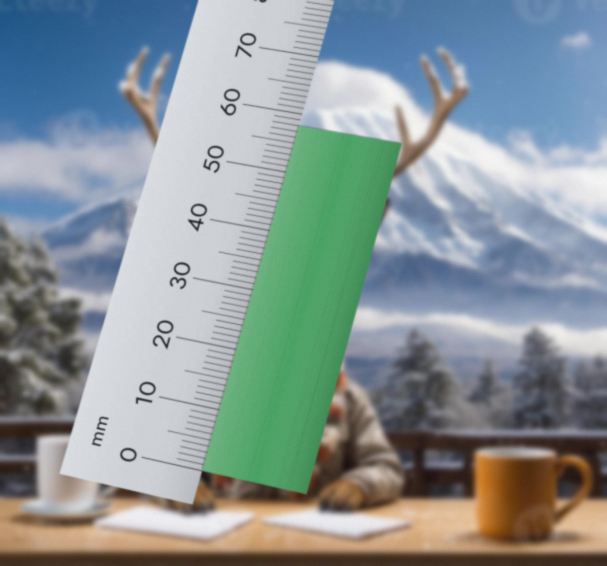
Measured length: 58 mm
